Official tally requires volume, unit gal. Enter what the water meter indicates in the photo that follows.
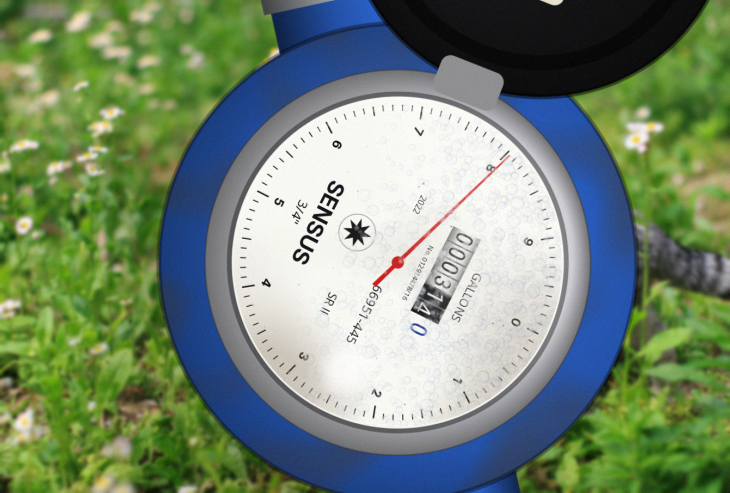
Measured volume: 3138.0 gal
